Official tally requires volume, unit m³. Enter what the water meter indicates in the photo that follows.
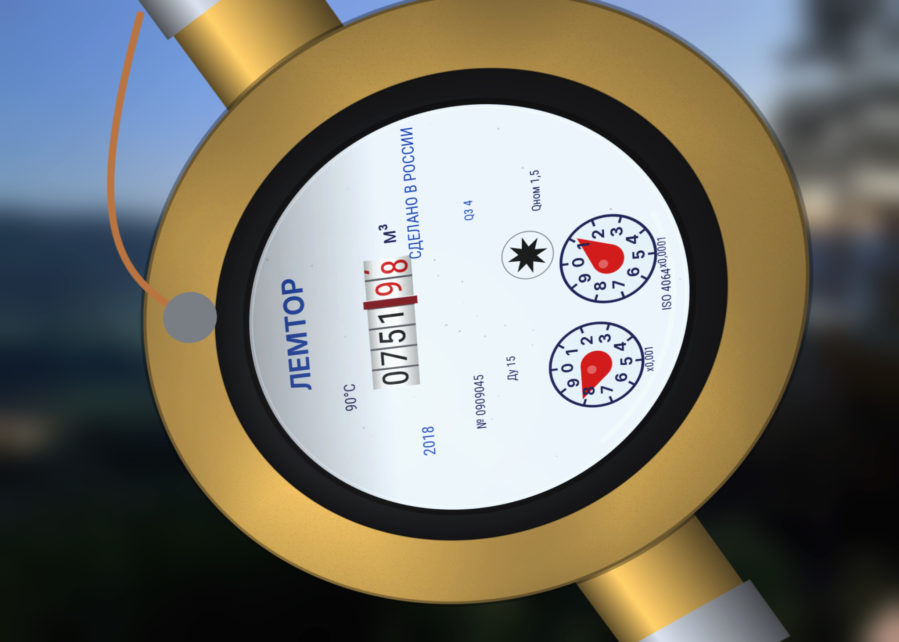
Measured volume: 751.9781 m³
